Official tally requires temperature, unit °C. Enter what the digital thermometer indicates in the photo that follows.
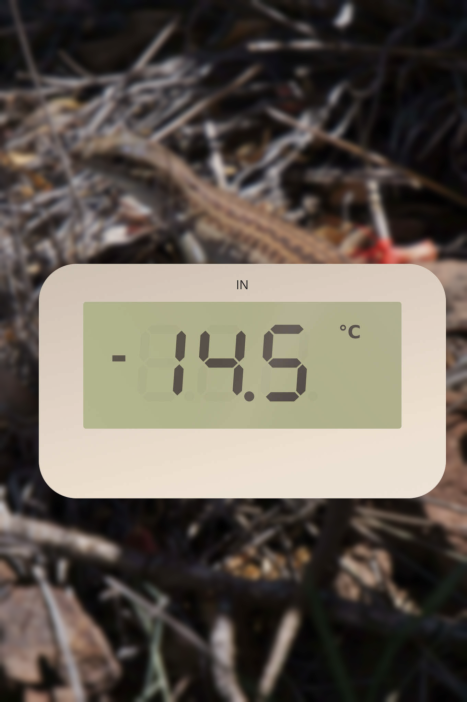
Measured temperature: -14.5 °C
